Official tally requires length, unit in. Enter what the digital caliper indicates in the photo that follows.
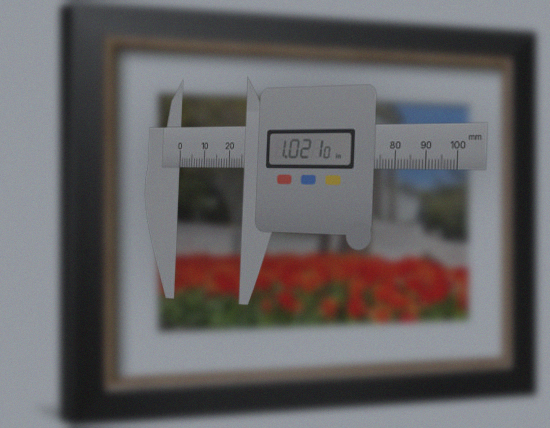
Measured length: 1.0210 in
